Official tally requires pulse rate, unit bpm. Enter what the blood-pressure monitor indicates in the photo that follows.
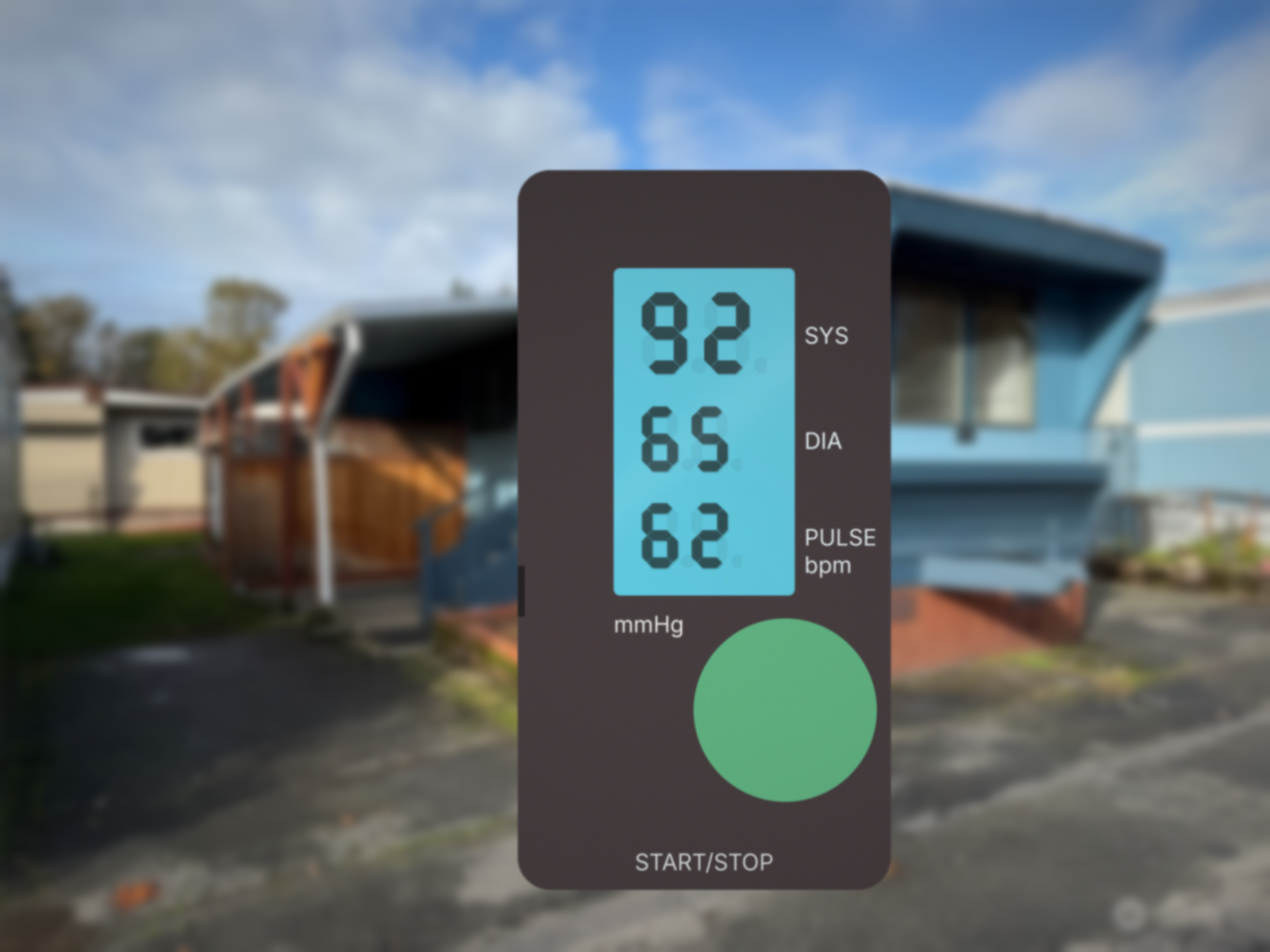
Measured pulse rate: 62 bpm
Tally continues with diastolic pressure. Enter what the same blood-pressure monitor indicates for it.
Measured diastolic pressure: 65 mmHg
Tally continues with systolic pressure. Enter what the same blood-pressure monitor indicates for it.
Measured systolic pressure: 92 mmHg
